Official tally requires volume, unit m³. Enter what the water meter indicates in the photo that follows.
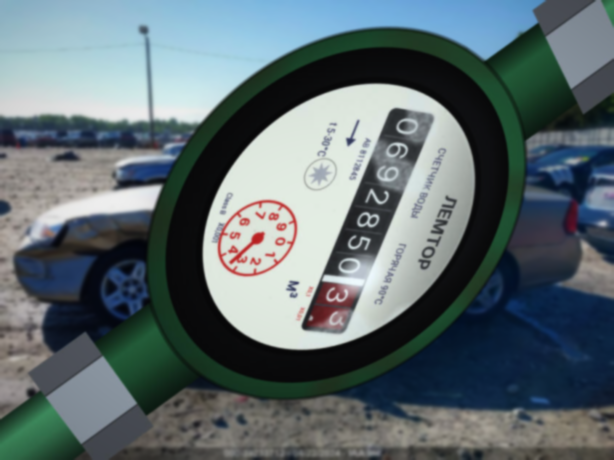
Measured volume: 692850.333 m³
